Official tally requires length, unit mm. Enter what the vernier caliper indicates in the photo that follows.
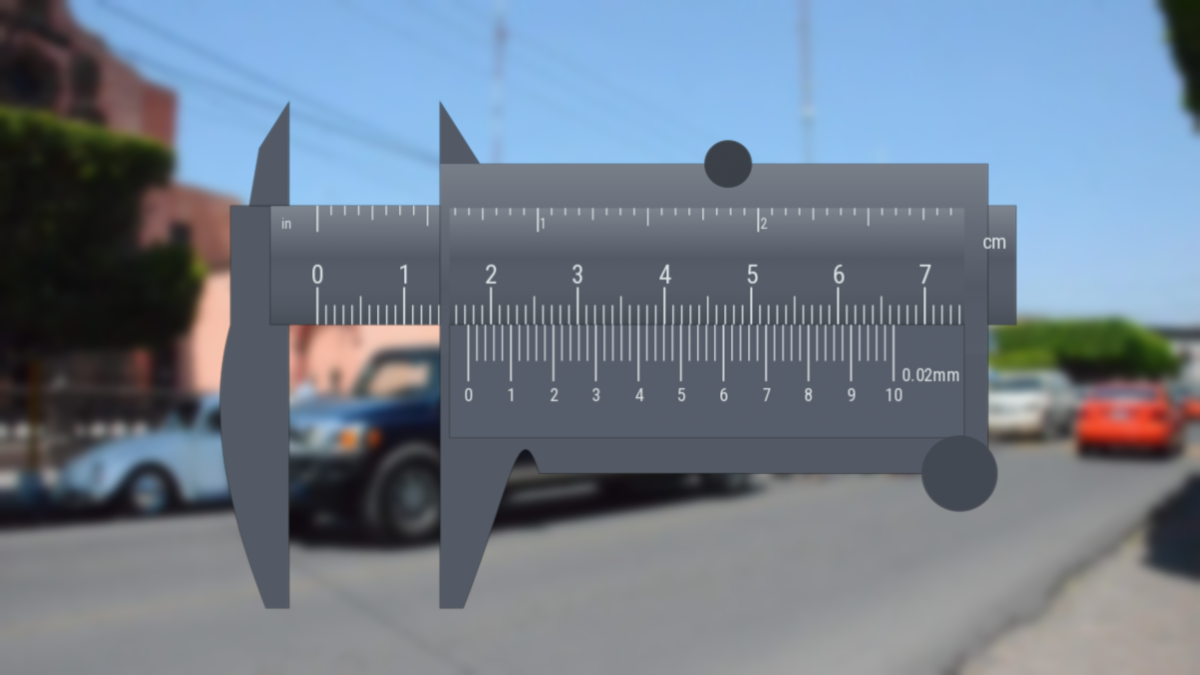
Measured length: 17.4 mm
